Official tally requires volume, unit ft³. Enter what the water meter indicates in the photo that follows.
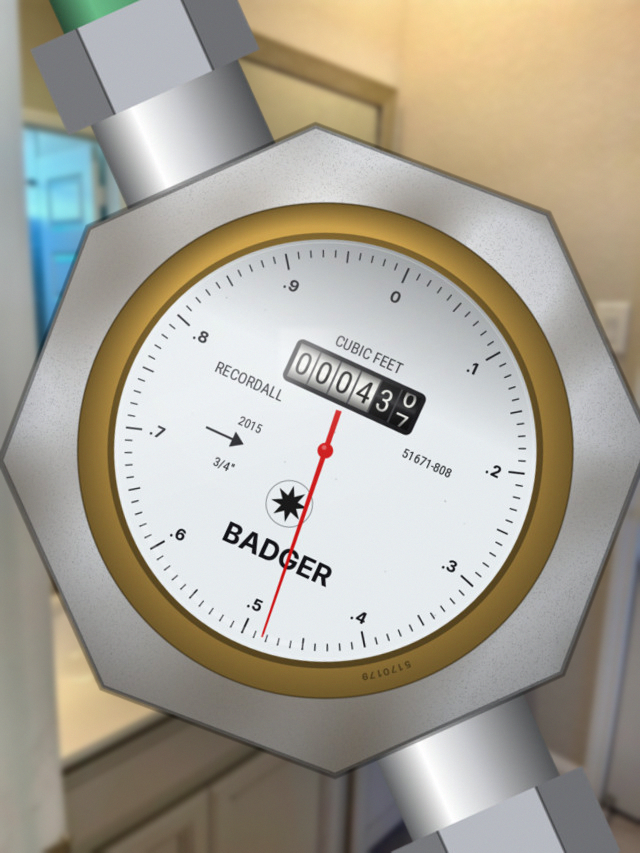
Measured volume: 436.48 ft³
